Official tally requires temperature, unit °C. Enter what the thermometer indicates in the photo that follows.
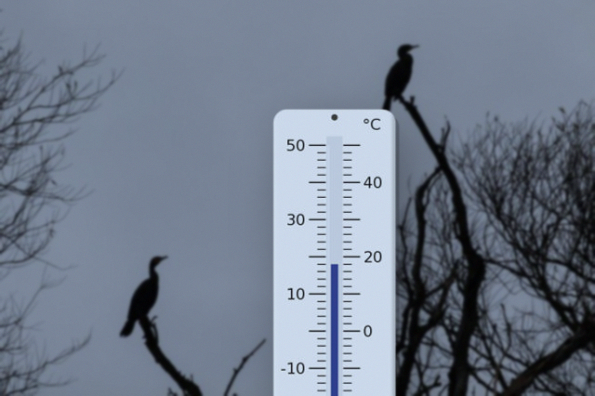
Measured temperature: 18 °C
